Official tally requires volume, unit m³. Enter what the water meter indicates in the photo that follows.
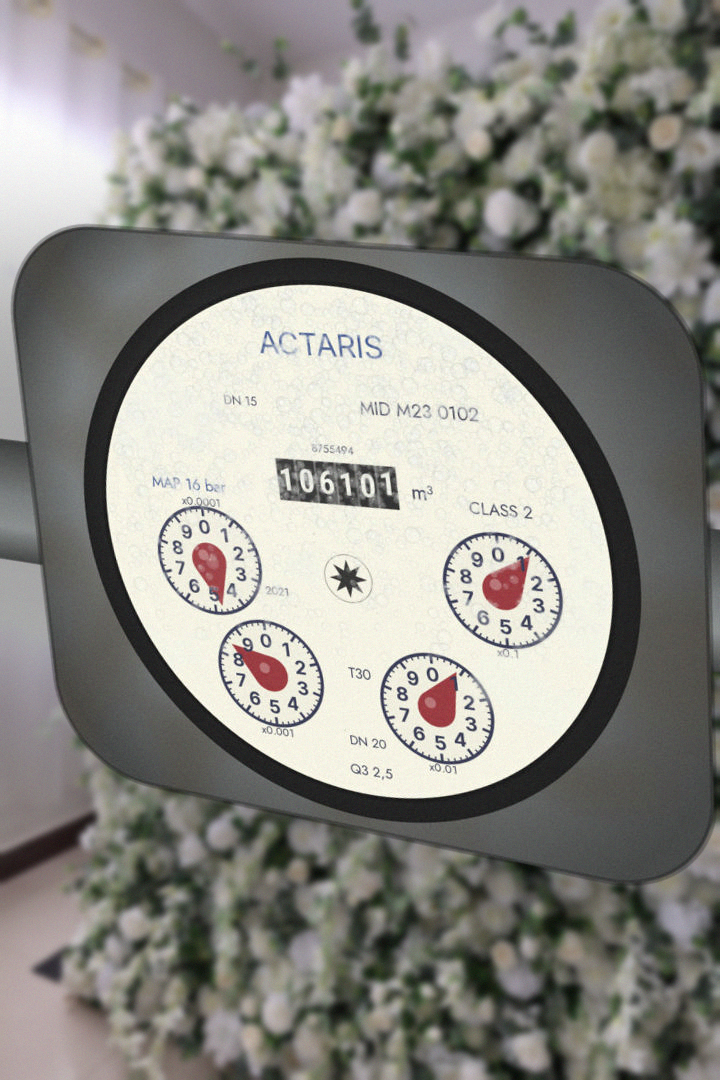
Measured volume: 106101.1084 m³
